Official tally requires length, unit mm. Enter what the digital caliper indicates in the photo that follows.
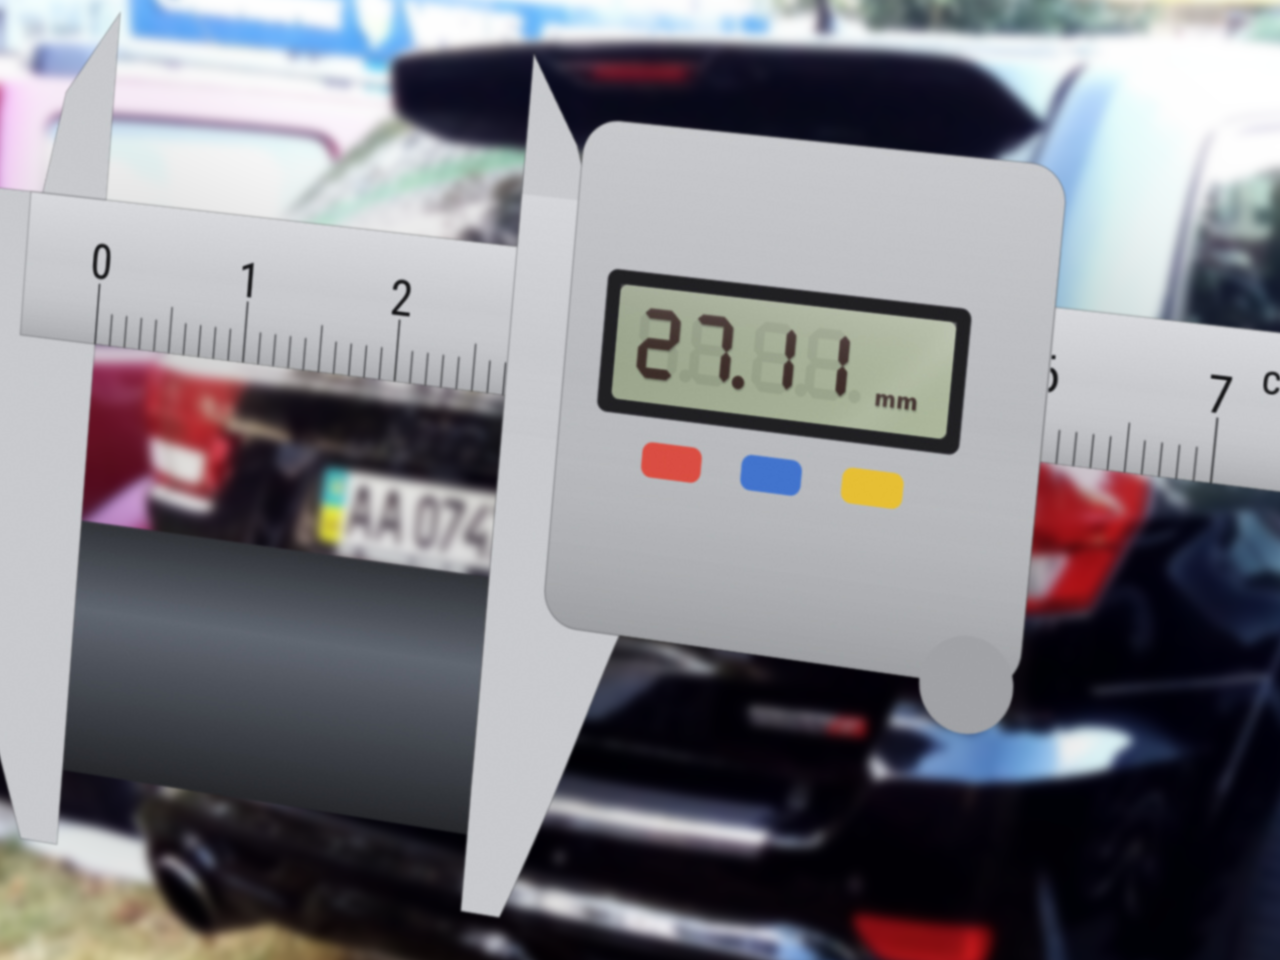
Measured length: 27.11 mm
